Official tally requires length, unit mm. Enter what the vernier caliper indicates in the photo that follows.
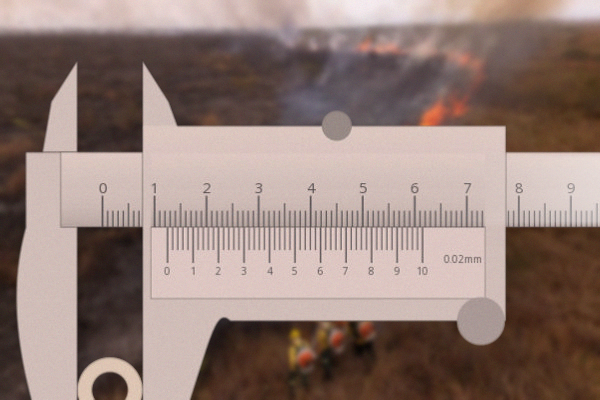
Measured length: 12.5 mm
